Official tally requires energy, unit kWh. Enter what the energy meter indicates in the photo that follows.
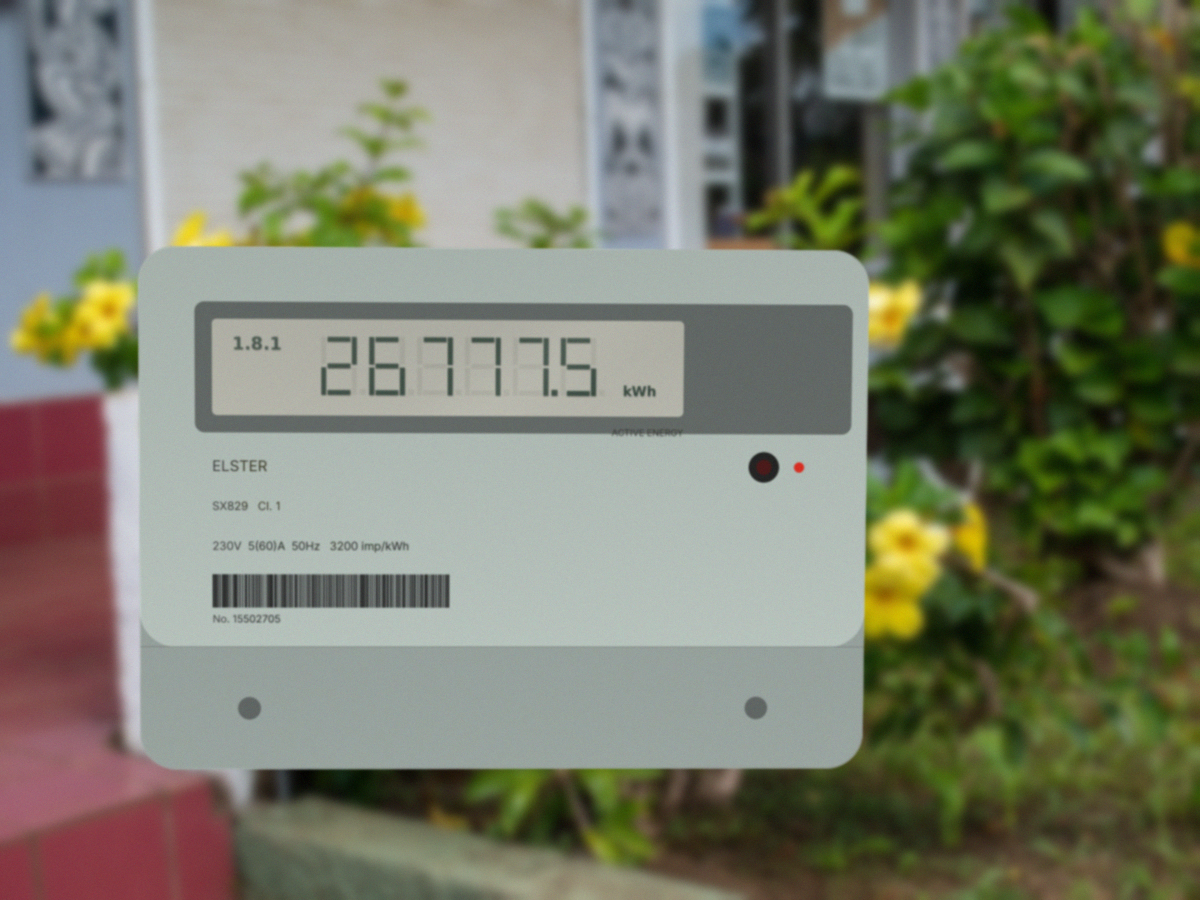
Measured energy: 26777.5 kWh
